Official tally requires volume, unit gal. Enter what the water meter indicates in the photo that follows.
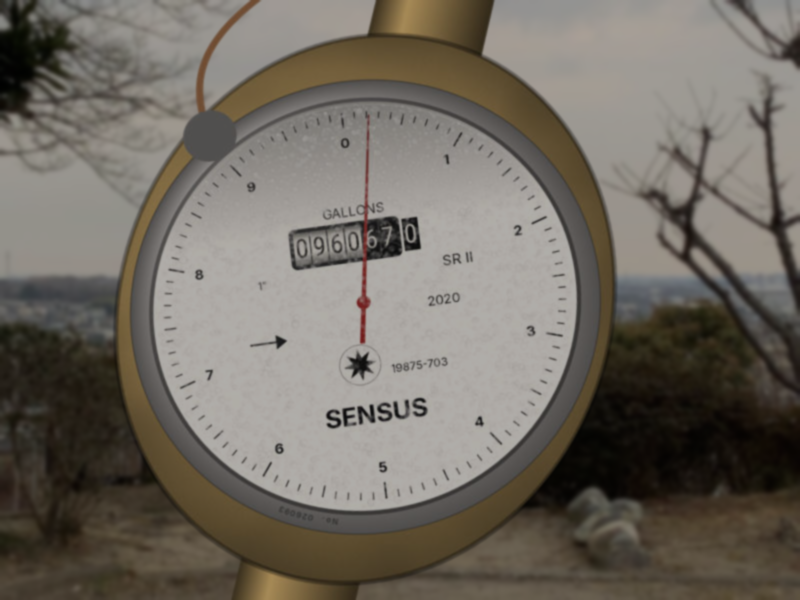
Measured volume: 960670.2 gal
